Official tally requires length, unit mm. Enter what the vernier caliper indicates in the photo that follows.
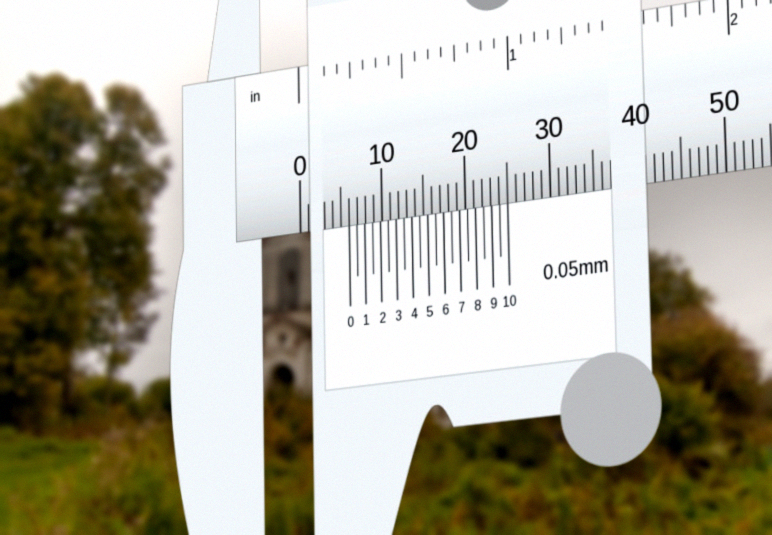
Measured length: 6.0 mm
